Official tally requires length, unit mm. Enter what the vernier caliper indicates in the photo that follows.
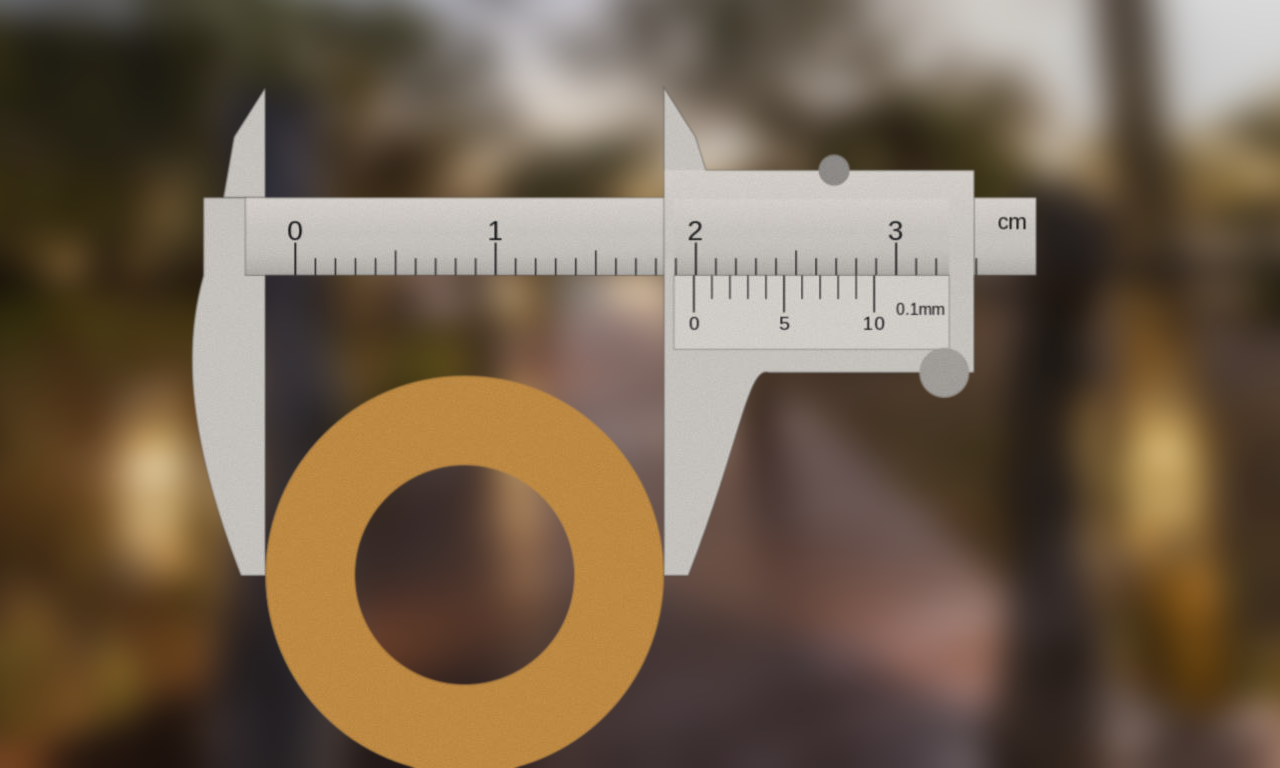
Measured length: 19.9 mm
